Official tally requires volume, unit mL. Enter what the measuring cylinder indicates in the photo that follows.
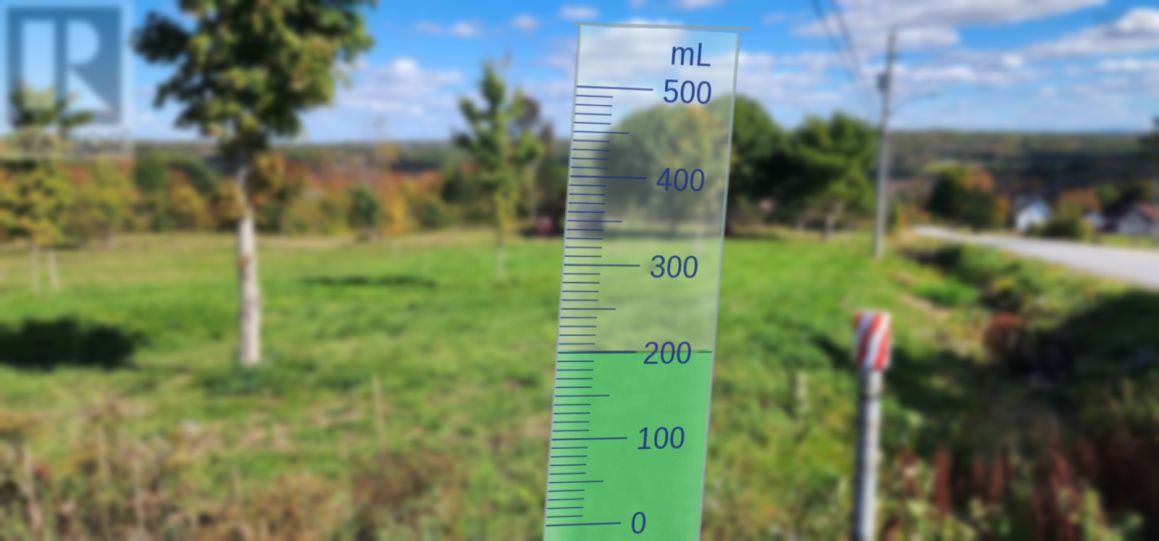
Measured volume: 200 mL
